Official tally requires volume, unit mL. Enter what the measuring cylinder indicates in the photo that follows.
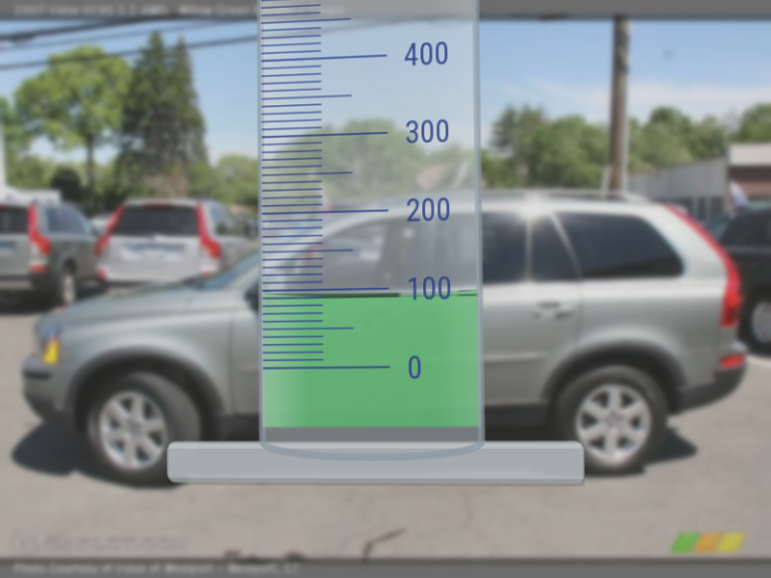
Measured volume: 90 mL
